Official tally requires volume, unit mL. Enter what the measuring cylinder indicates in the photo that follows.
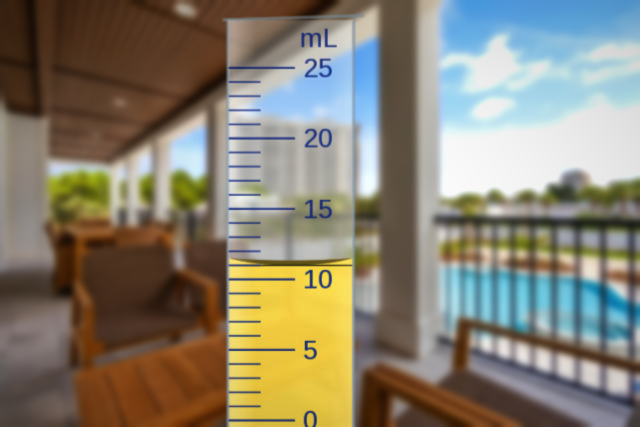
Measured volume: 11 mL
